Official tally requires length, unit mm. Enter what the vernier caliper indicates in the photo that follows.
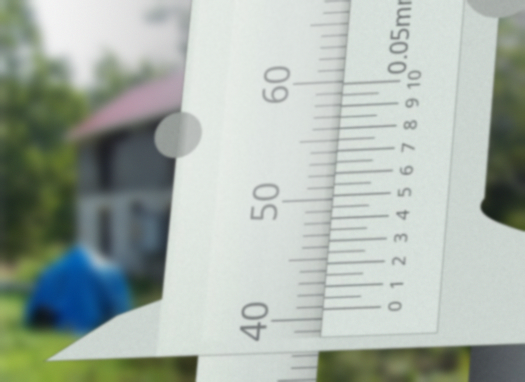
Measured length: 40.8 mm
